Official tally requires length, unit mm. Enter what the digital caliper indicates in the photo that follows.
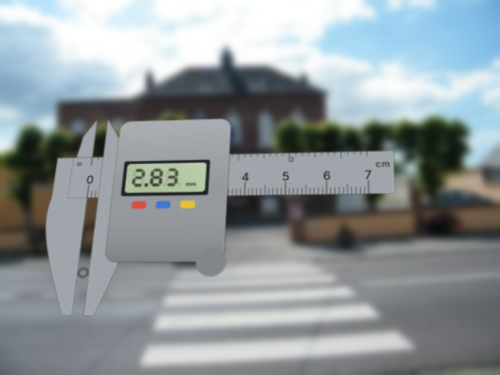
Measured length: 2.83 mm
